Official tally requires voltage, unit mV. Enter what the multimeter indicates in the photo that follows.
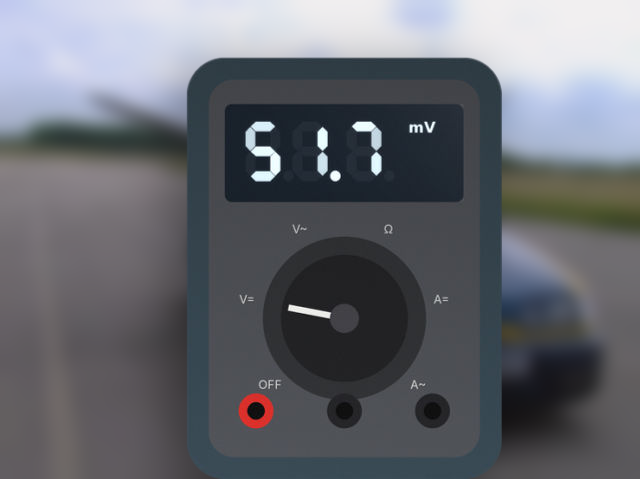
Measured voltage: 51.7 mV
